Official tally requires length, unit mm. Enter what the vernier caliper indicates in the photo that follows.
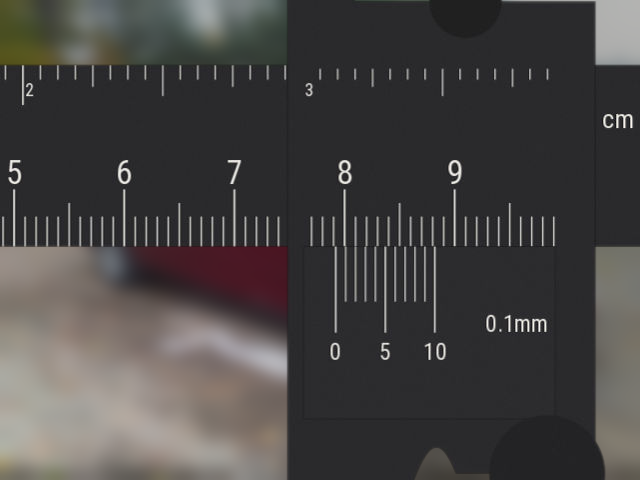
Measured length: 79.2 mm
